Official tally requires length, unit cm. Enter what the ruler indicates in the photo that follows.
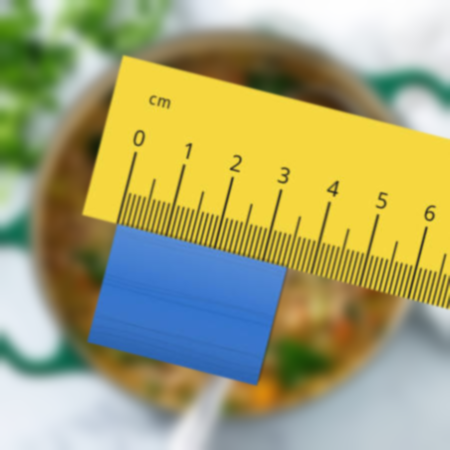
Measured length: 3.5 cm
